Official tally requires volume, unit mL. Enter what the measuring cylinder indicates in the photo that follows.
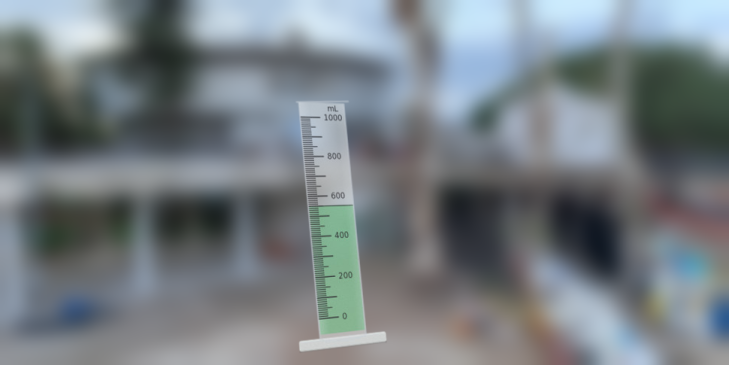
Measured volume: 550 mL
